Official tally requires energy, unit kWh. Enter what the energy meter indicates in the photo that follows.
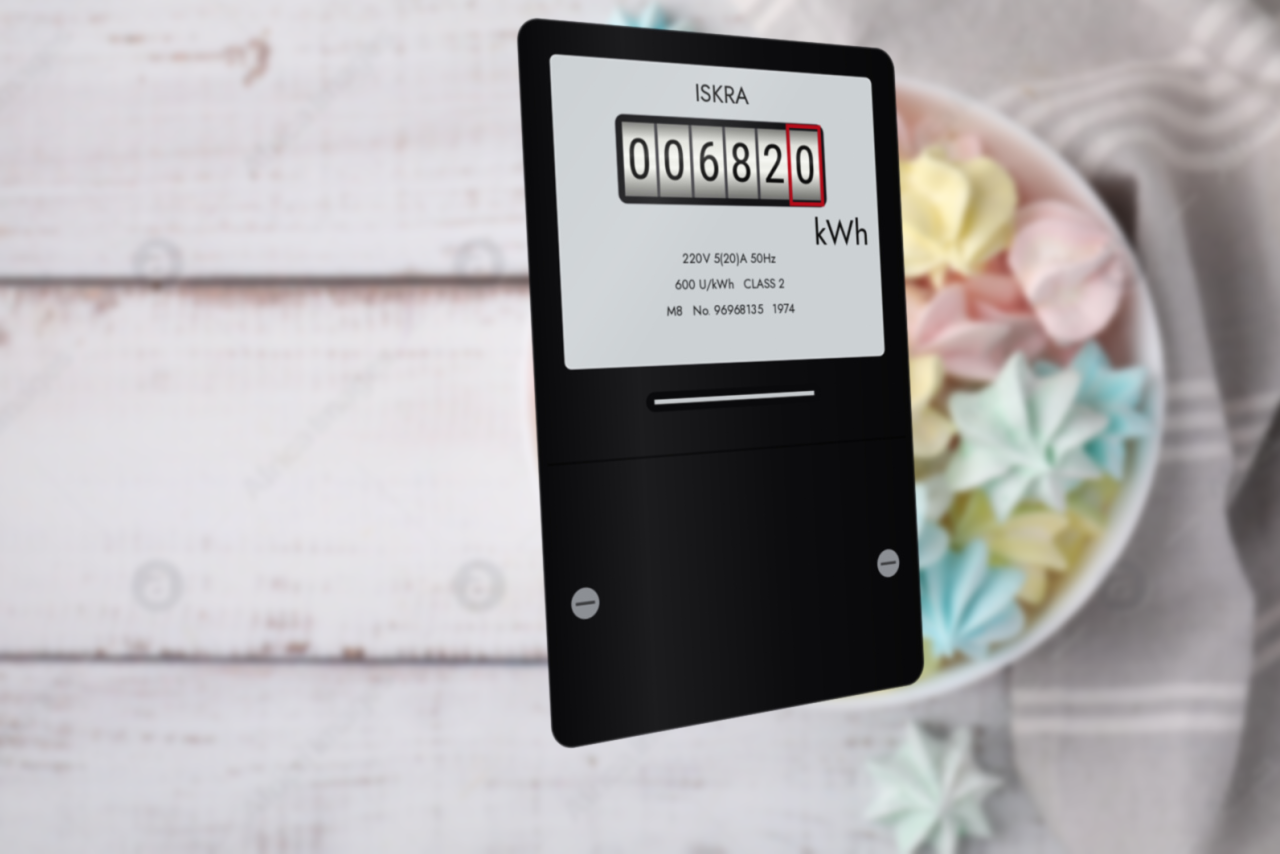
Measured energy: 682.0 kWh
